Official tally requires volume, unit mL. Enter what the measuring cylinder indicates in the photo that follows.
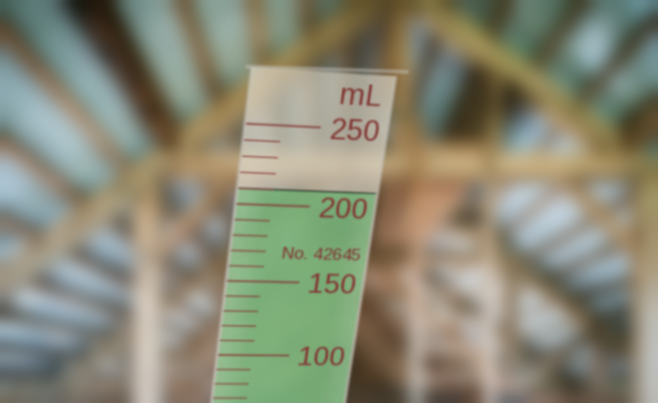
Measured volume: 210 mL
